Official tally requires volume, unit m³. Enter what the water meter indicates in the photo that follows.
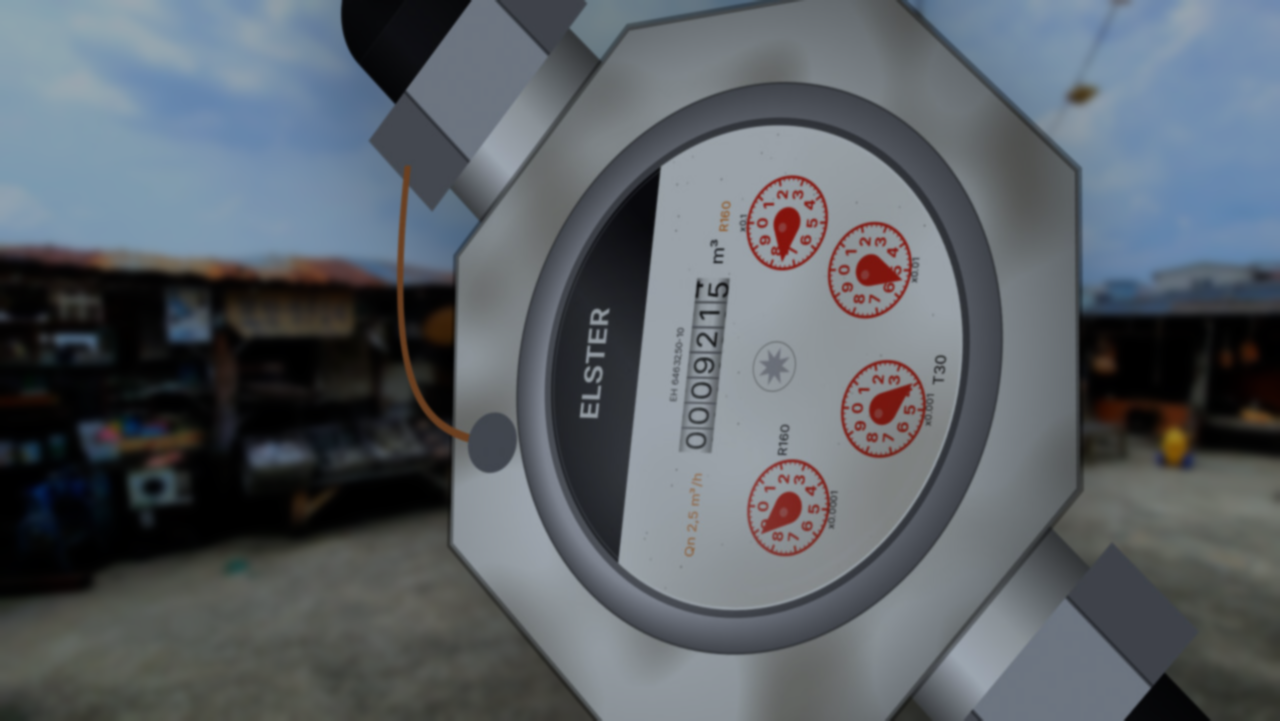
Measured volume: 9214.7538 m³
